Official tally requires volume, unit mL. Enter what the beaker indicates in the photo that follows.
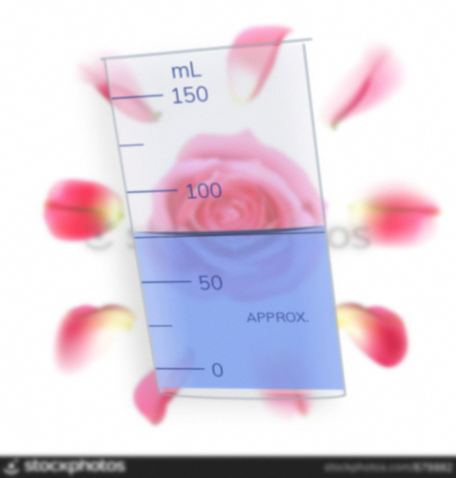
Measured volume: 75 mL
